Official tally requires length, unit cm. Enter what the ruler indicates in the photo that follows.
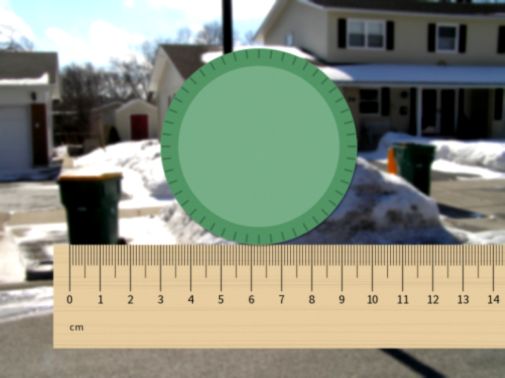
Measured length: 6.5 cm
